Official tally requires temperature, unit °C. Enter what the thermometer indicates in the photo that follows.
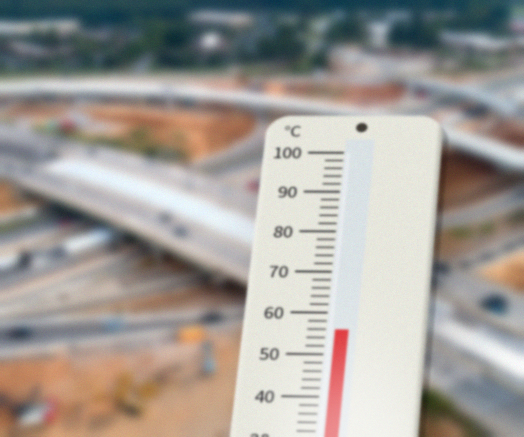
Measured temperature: 56 °C
